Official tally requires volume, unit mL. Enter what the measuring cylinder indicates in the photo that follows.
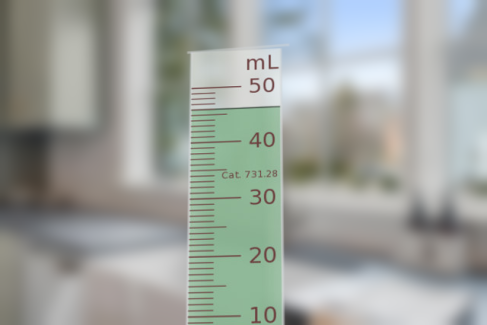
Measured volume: 46 mL
